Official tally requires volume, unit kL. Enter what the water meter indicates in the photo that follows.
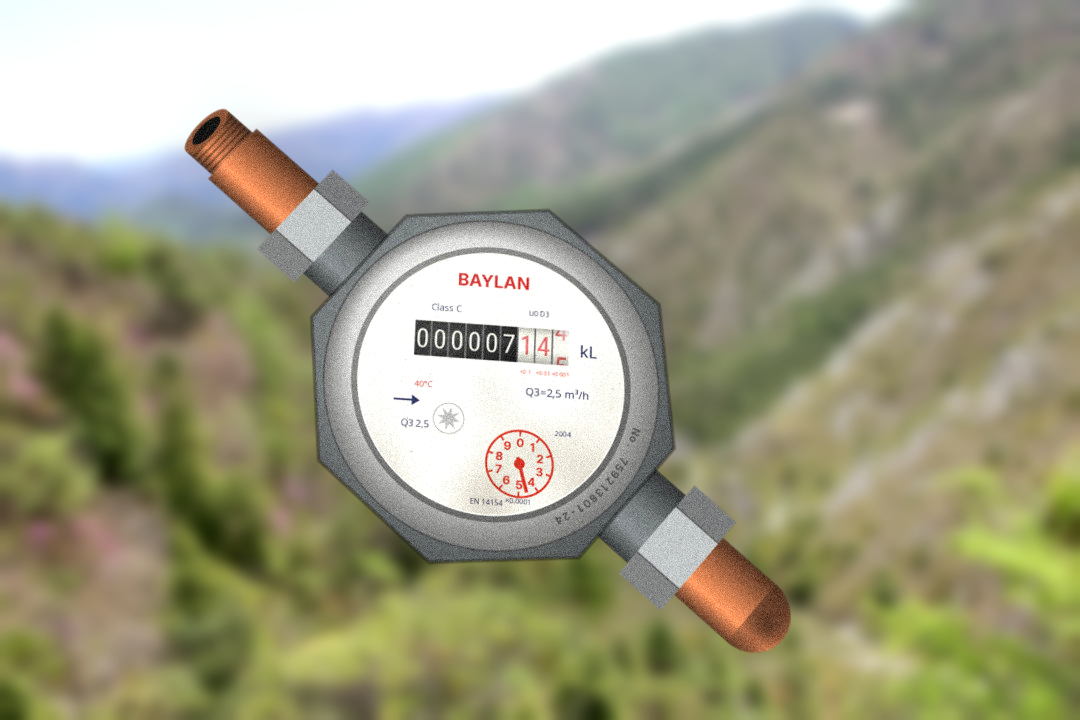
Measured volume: 7.1444 kL
